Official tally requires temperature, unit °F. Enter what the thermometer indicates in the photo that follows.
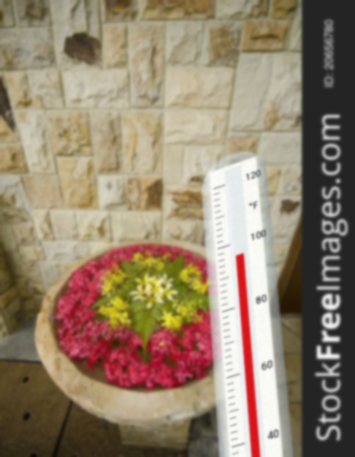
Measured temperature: 96 °F
